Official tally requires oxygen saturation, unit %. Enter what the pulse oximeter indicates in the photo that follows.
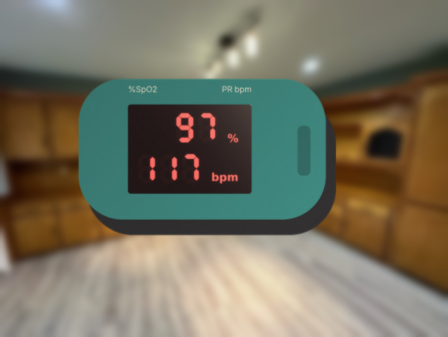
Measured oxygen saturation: 97 %
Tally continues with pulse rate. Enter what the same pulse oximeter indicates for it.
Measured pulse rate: 117 bpm
